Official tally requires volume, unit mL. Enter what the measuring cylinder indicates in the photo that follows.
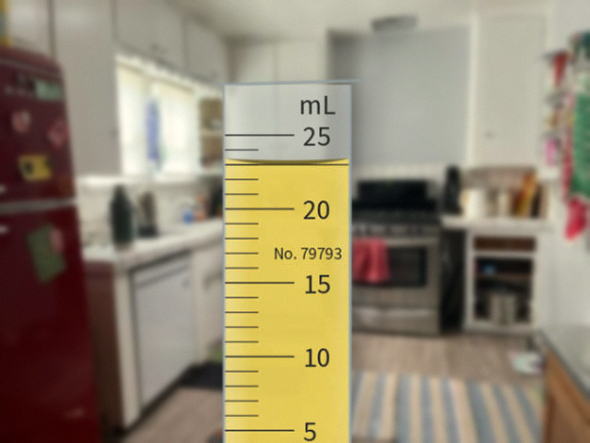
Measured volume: 23 mL
